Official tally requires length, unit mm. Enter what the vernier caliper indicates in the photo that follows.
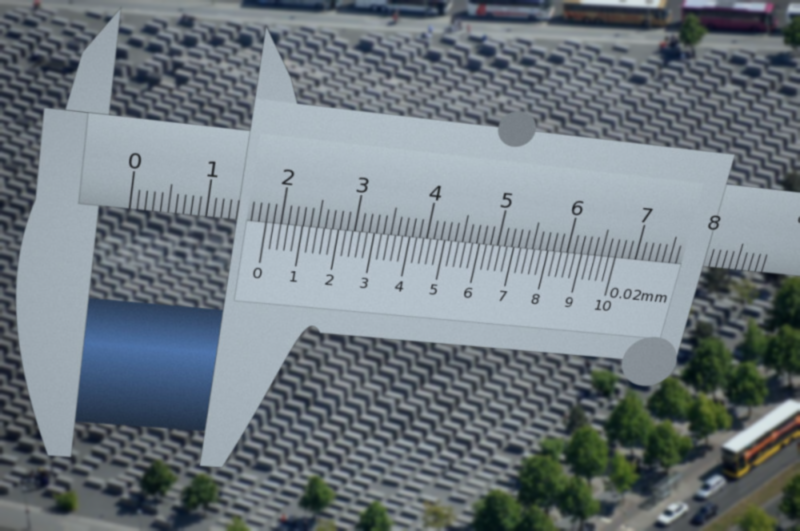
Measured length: 18.0 mm
